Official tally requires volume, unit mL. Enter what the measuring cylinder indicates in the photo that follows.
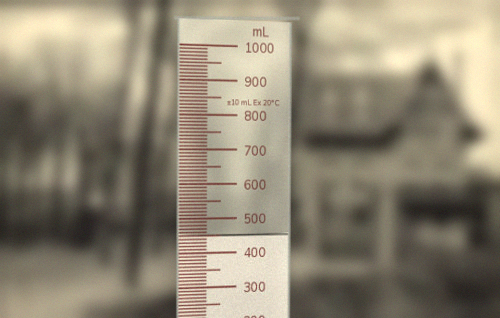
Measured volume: 450 mL
